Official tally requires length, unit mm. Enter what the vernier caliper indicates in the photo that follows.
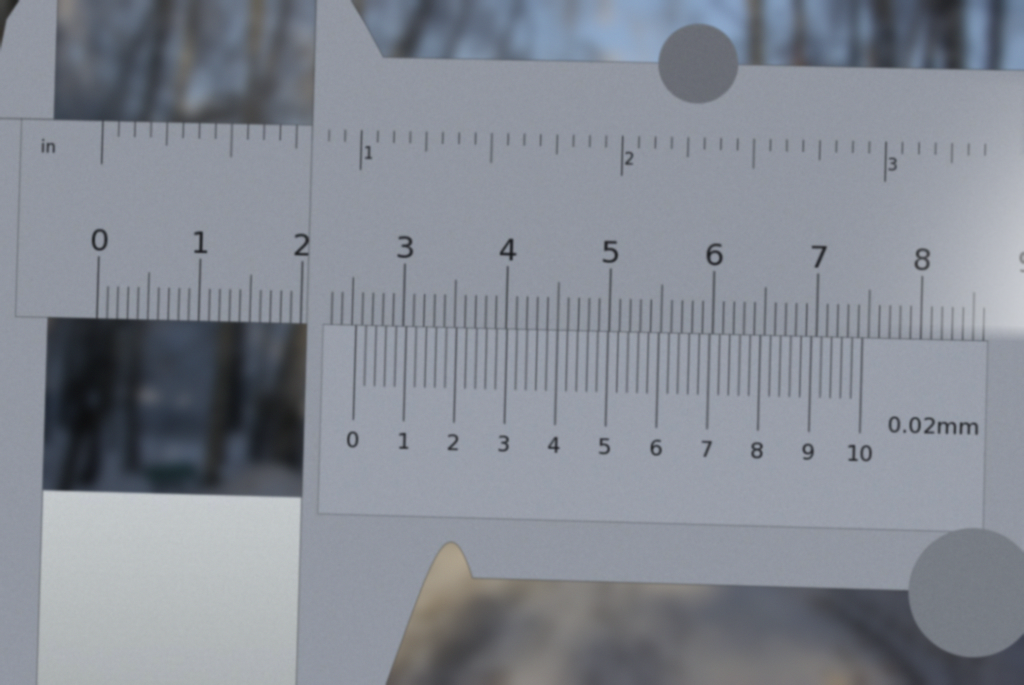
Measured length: 25.4 mm
